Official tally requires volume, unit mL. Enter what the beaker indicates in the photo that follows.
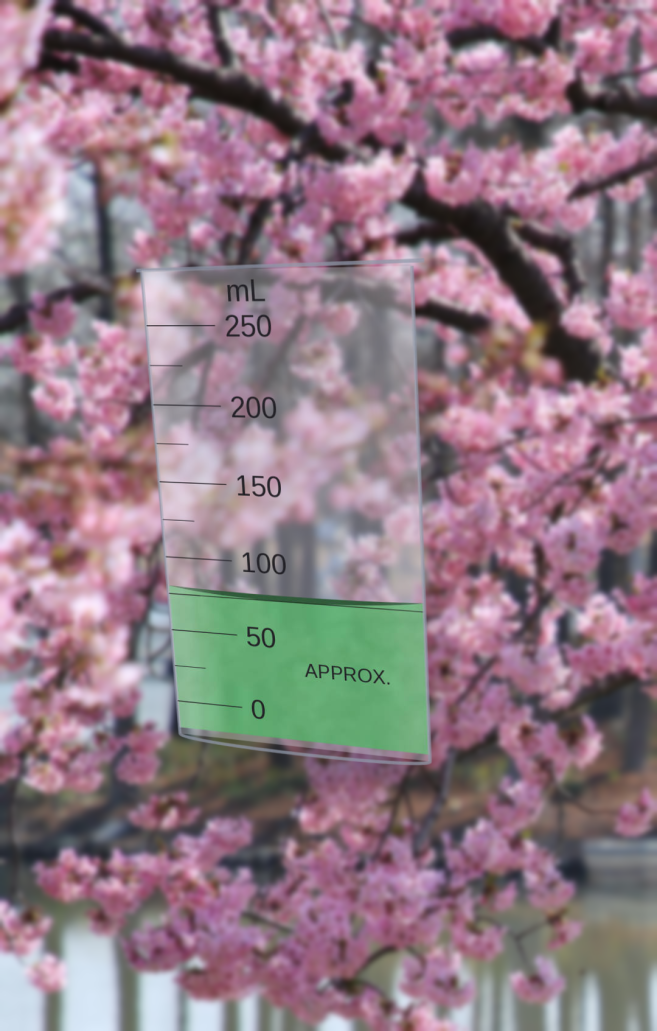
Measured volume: 75 mL
